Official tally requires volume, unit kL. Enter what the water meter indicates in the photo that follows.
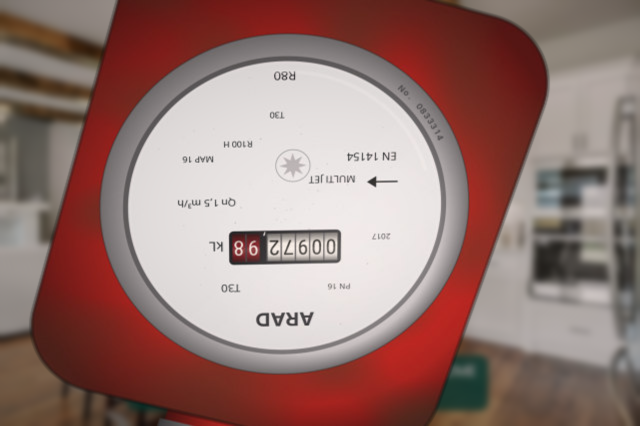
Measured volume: 972.98 kL
